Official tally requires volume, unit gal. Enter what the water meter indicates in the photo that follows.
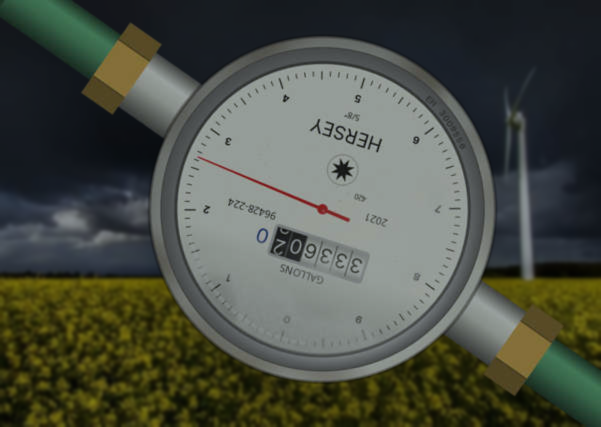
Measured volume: 3336022.6 gal
